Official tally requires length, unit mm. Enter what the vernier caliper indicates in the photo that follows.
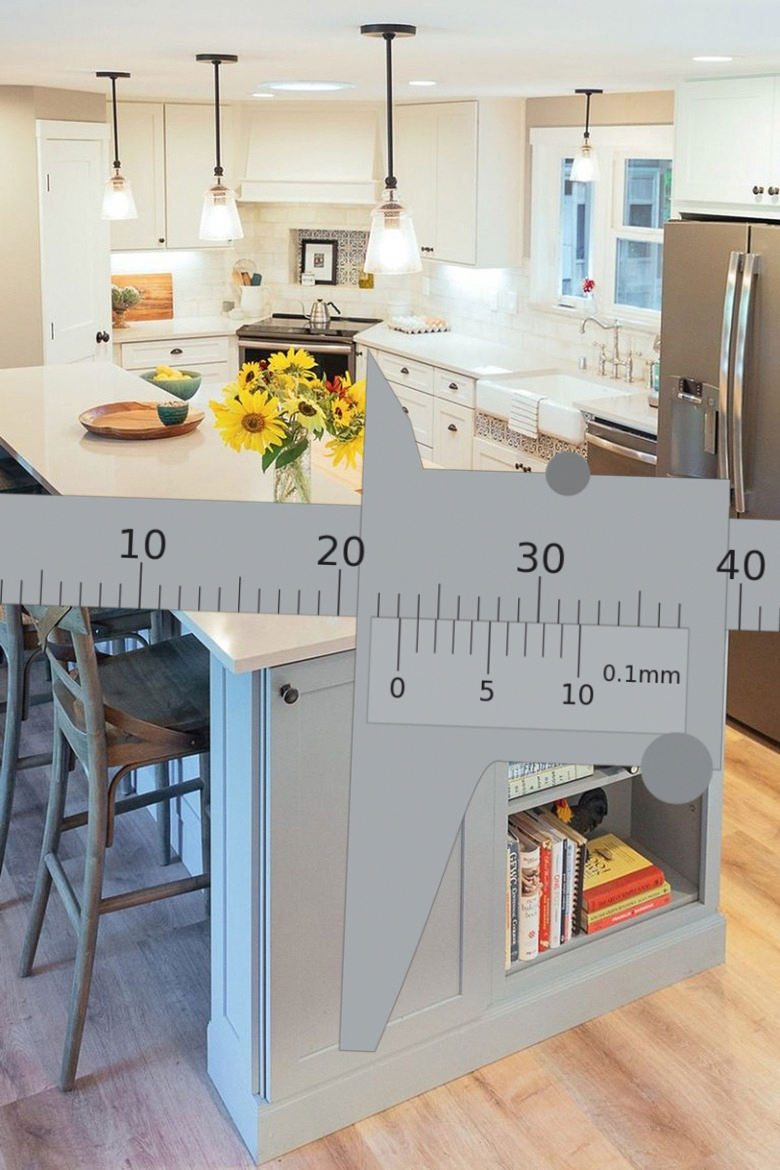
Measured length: 23.1 mm
